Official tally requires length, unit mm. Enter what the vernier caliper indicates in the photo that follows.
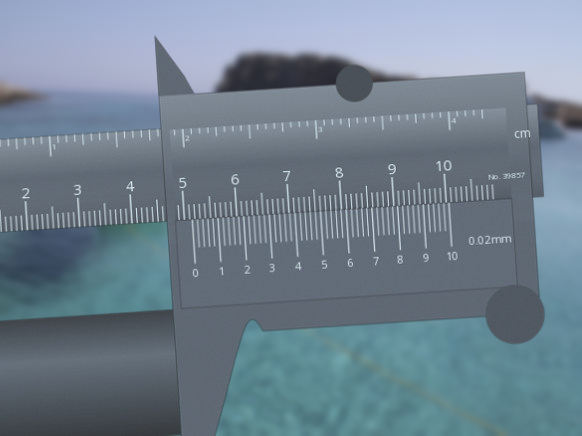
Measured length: 51.5 mm
